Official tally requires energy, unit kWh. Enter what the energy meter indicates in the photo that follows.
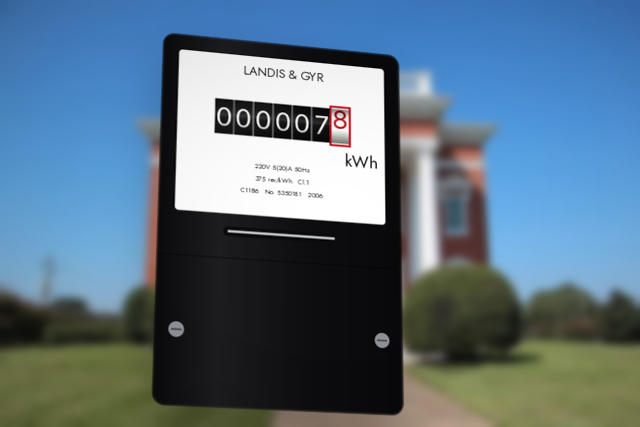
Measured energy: 7.8 kWh
